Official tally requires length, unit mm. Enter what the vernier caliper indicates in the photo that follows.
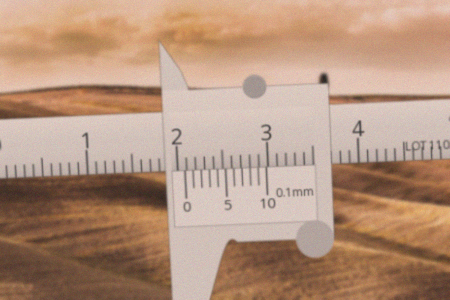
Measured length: 20.8 mm
